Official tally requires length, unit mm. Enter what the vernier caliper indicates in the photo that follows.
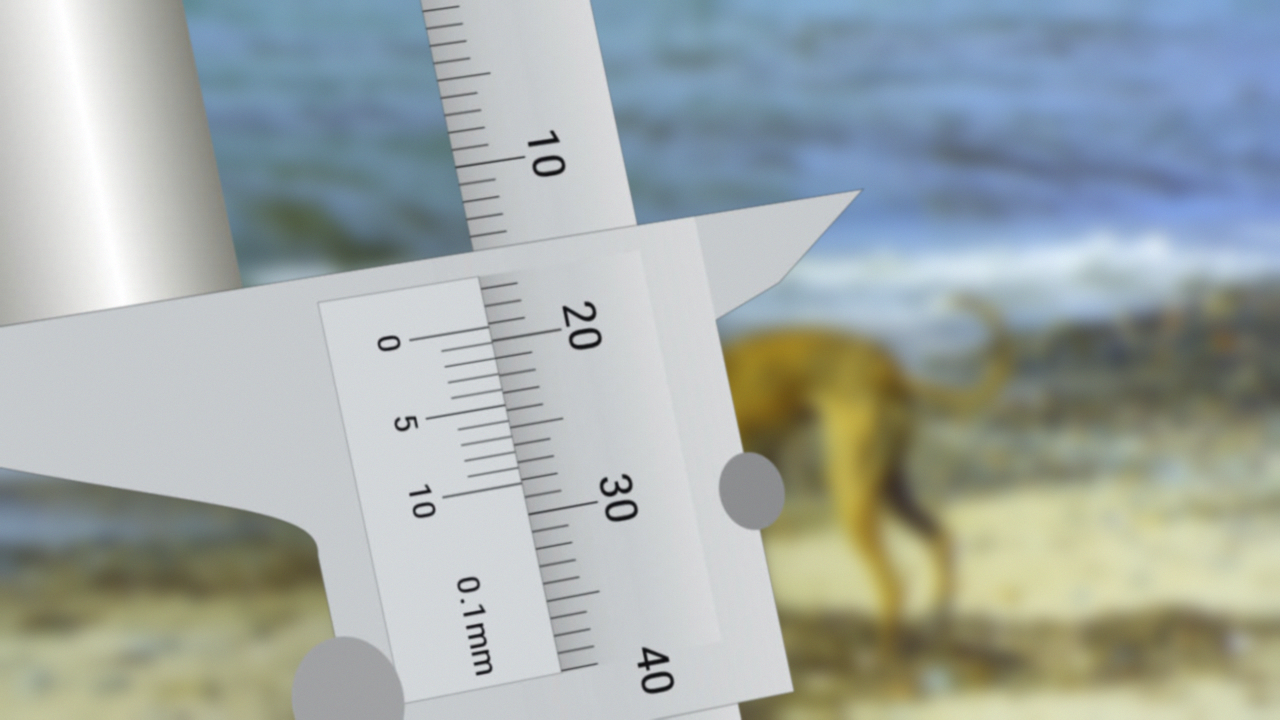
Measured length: 19.2 mm
